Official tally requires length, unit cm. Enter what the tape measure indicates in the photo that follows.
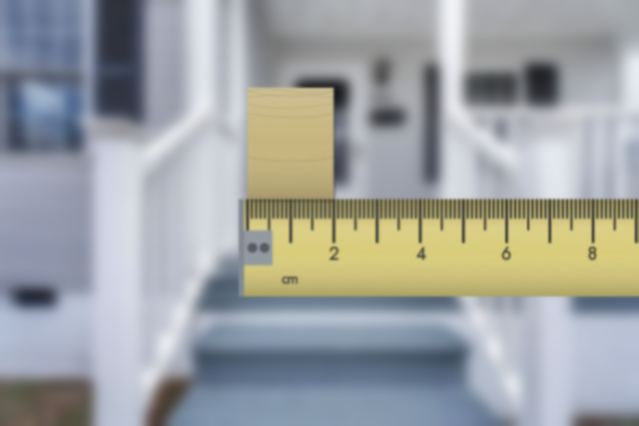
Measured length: 2 cm
